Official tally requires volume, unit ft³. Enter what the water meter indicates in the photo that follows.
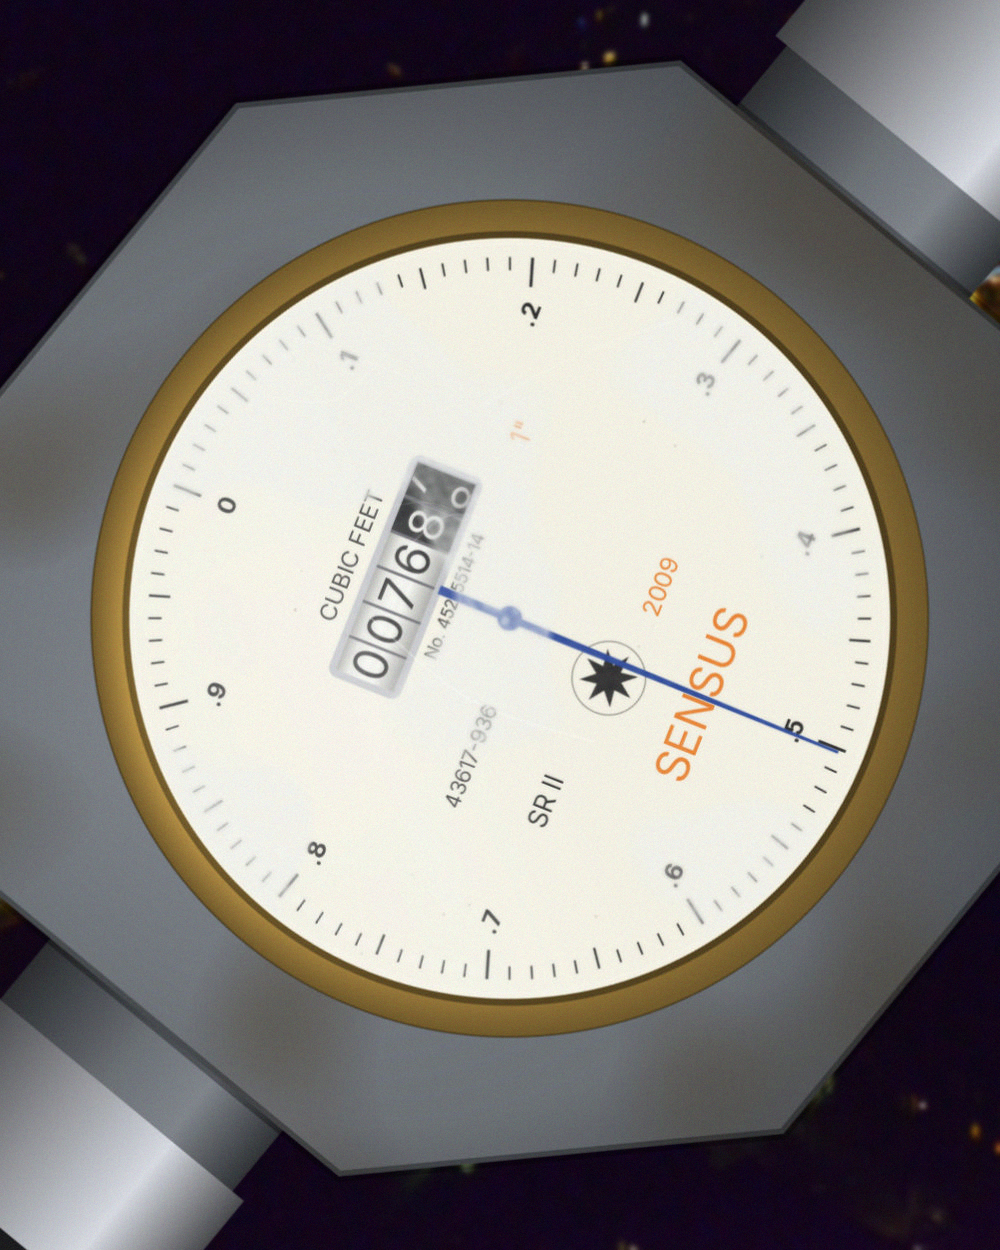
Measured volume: 7687.50 ft³
